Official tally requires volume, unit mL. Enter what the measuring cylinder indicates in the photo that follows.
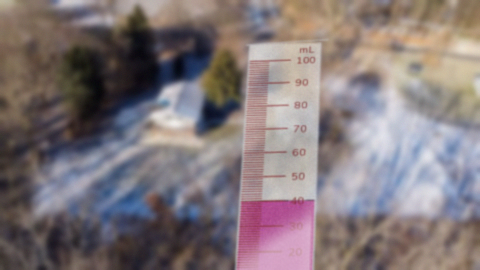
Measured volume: 40 mL
